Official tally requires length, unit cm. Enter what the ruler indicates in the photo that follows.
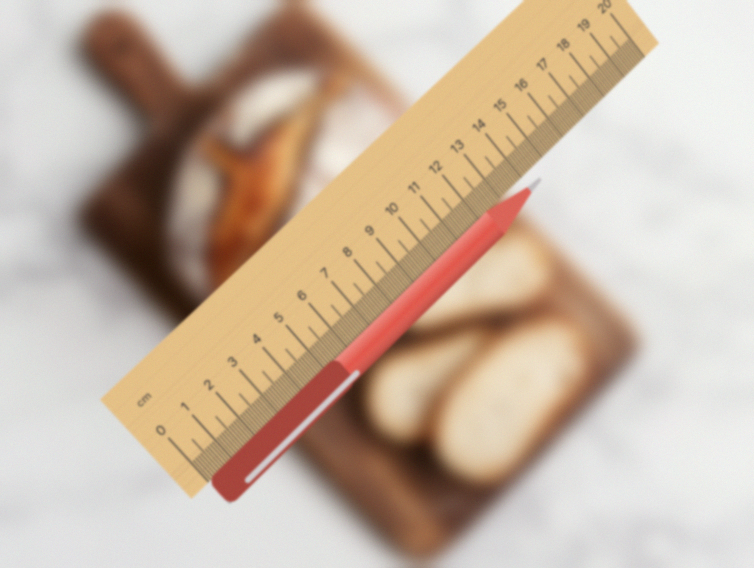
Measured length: 14.5 cm
